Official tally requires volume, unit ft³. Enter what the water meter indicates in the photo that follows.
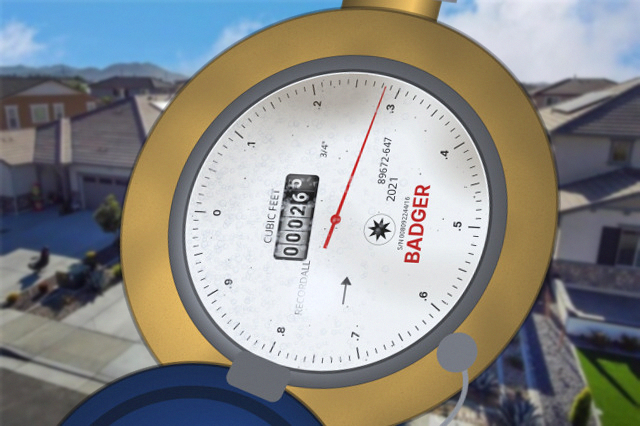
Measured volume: 265.28 ft³
